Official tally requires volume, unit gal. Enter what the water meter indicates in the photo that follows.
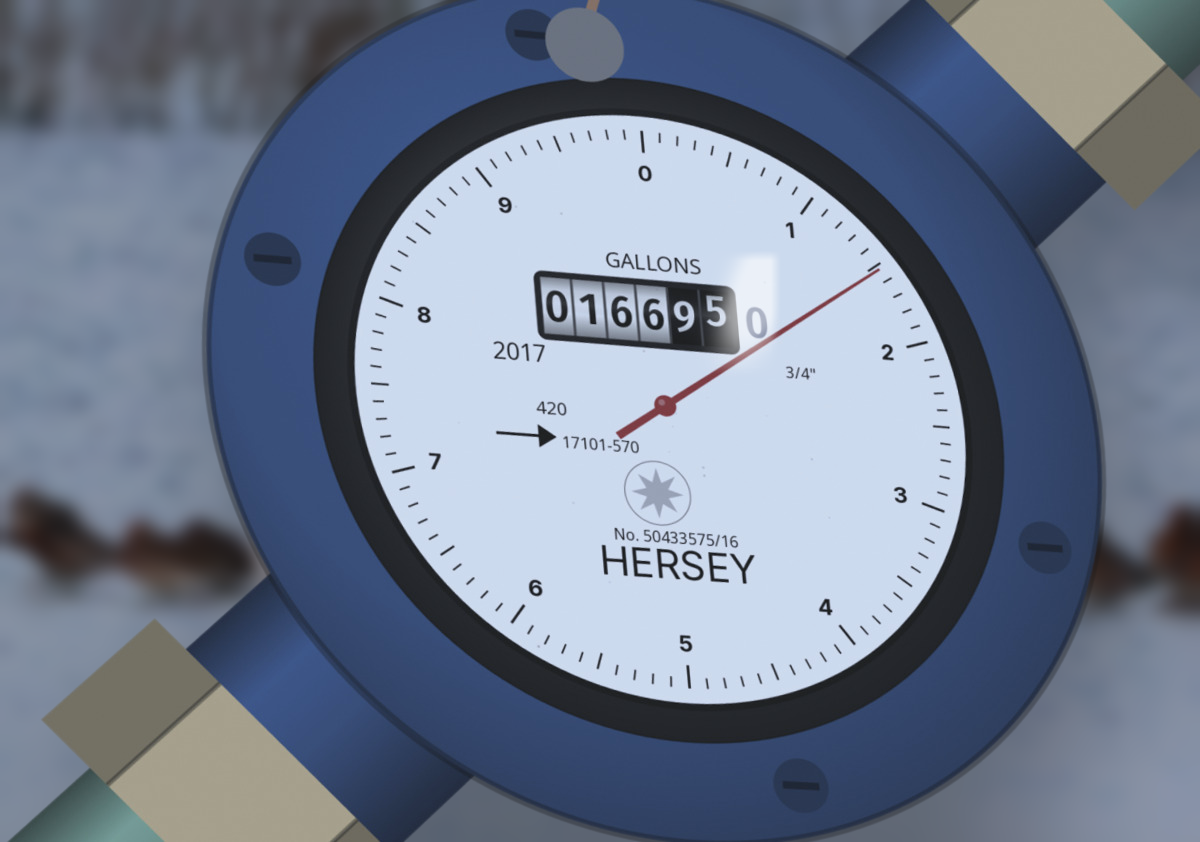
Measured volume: 166951.5 gal
